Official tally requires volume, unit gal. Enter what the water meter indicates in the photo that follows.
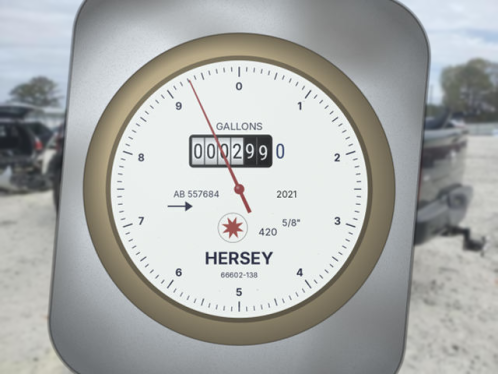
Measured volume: 2989.3 gal
